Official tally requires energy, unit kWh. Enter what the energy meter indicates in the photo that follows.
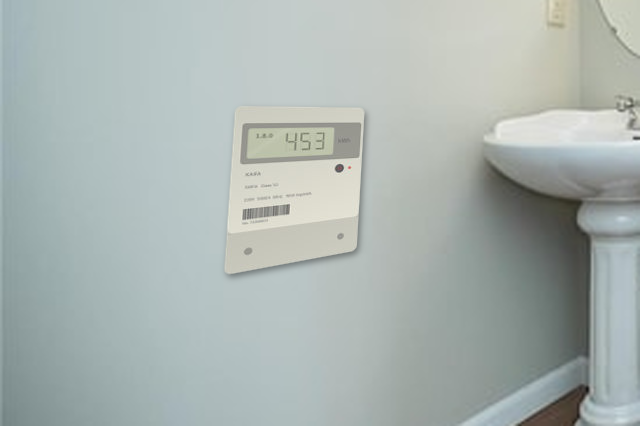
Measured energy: 453 kWh
